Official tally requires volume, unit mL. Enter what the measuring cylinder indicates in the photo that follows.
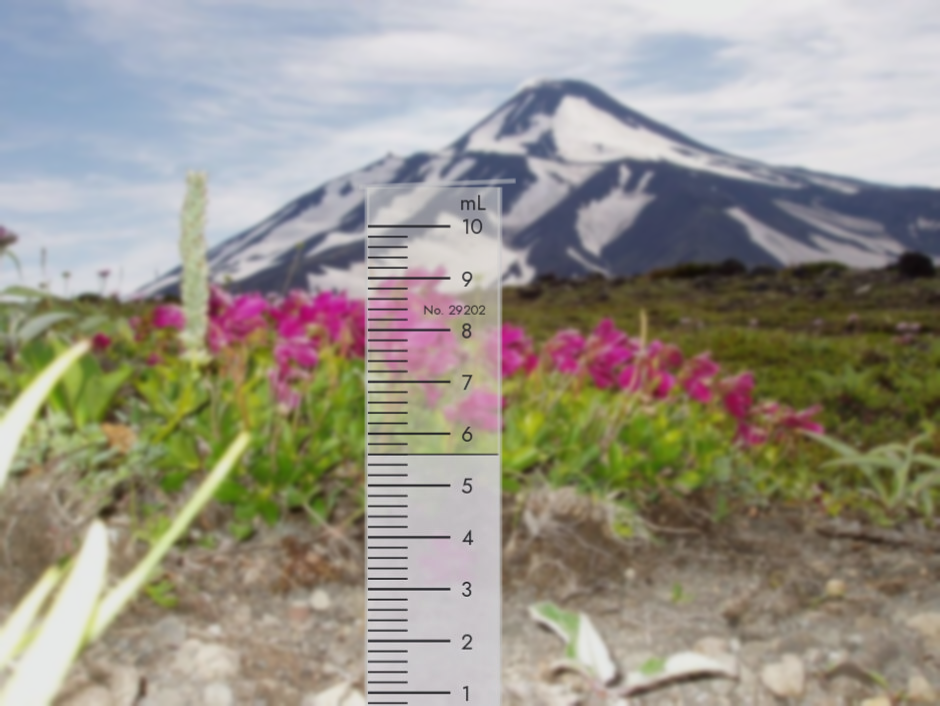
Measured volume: 5.6 mL
